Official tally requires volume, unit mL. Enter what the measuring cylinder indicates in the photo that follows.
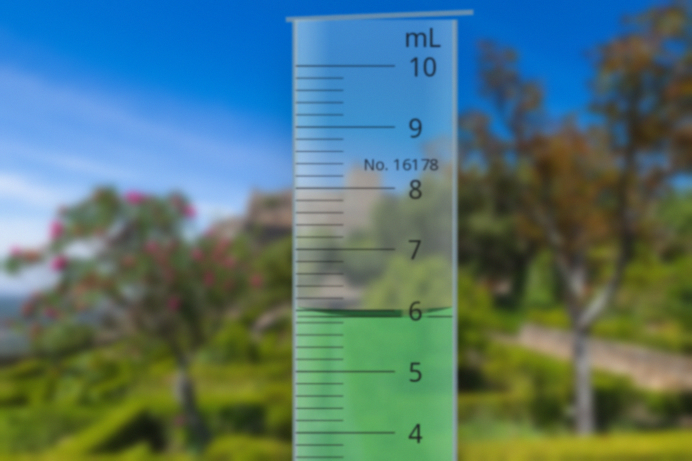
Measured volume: 5.9 mL
